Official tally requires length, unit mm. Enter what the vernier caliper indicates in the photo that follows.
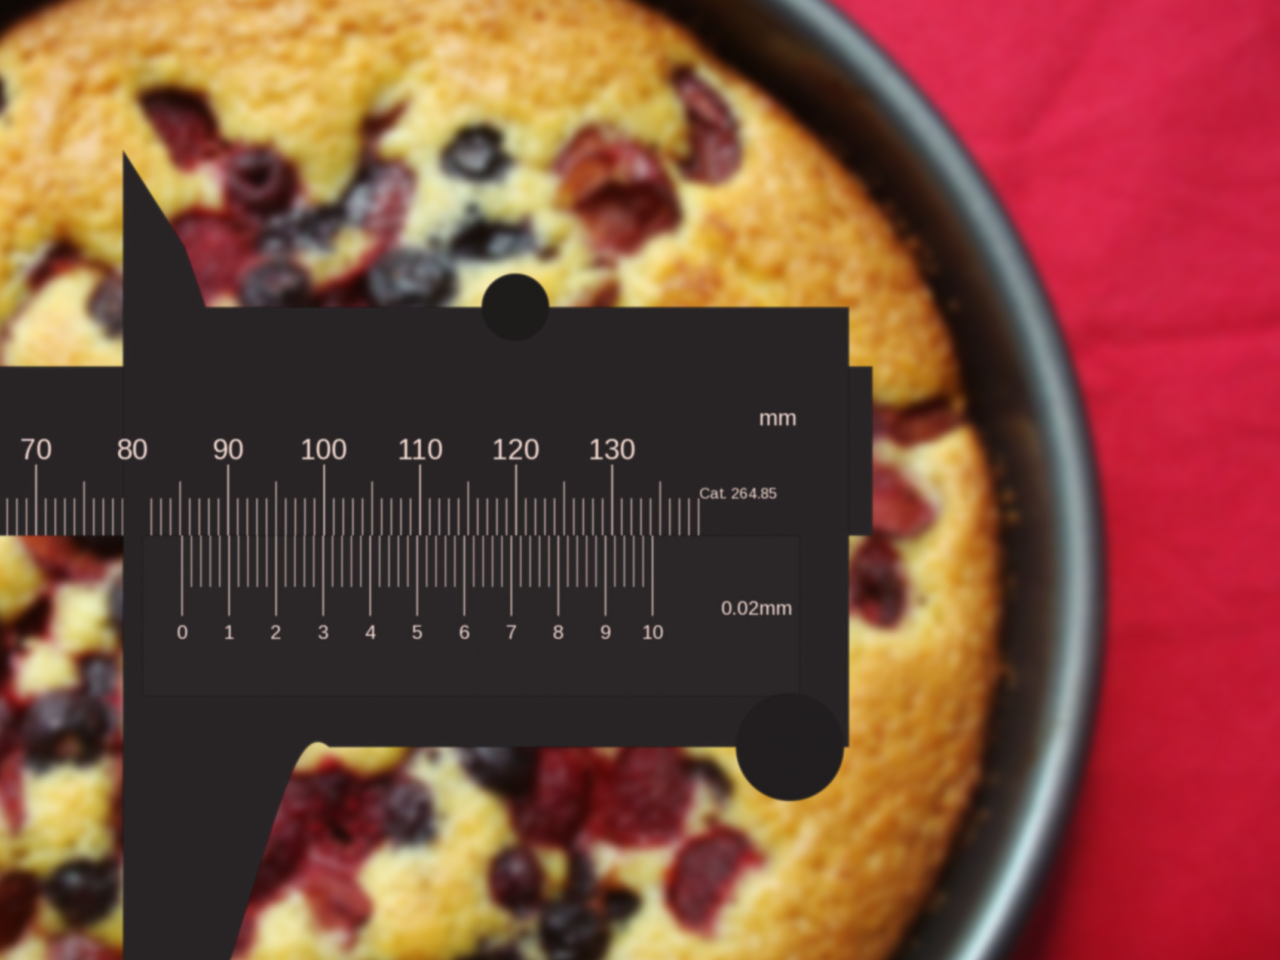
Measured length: 85.2 mm
